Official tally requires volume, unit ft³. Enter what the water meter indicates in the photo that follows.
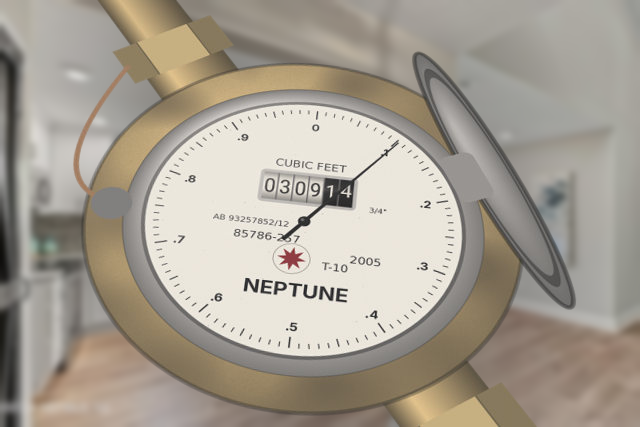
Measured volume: 30914.10 ft³
